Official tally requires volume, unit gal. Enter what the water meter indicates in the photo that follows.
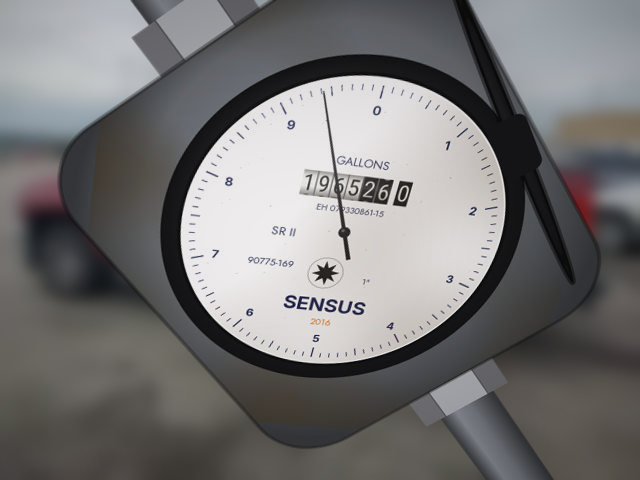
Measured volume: 1965259.4 gal
